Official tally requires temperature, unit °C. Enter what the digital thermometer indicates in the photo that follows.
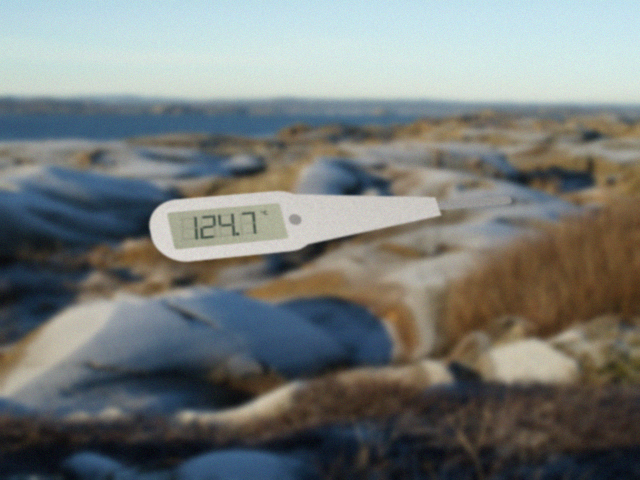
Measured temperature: 124.7 °C
